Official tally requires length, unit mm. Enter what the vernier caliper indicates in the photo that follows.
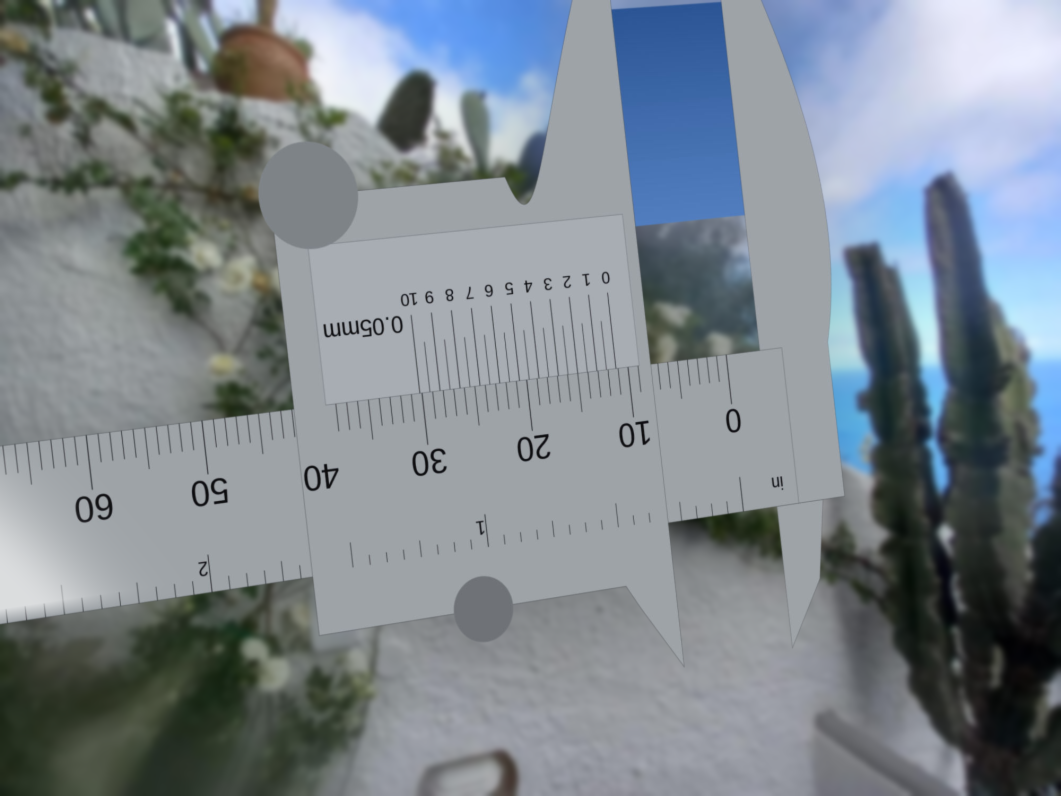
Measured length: 11.2 mm
